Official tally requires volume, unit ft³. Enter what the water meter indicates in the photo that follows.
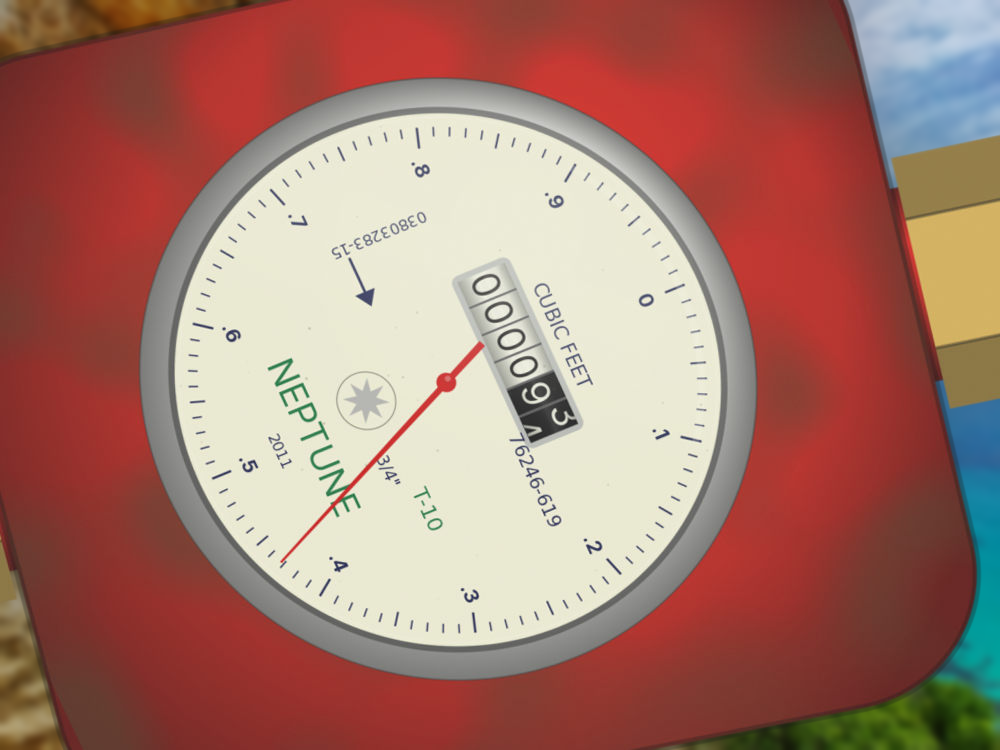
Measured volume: 93.43 ft³
